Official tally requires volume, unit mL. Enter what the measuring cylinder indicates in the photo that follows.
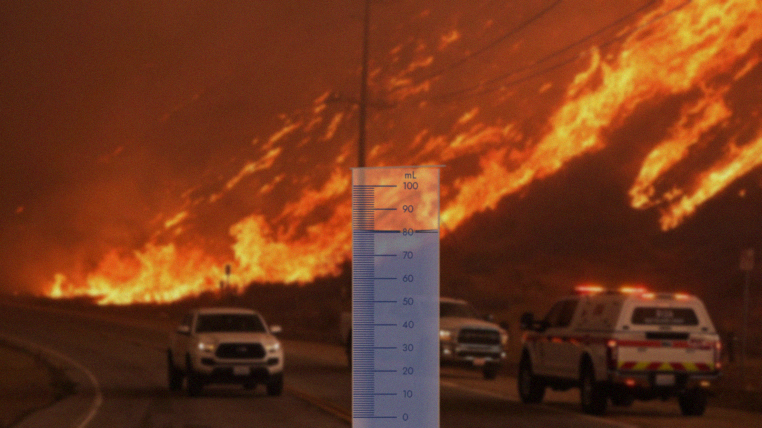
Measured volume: 80 mL
